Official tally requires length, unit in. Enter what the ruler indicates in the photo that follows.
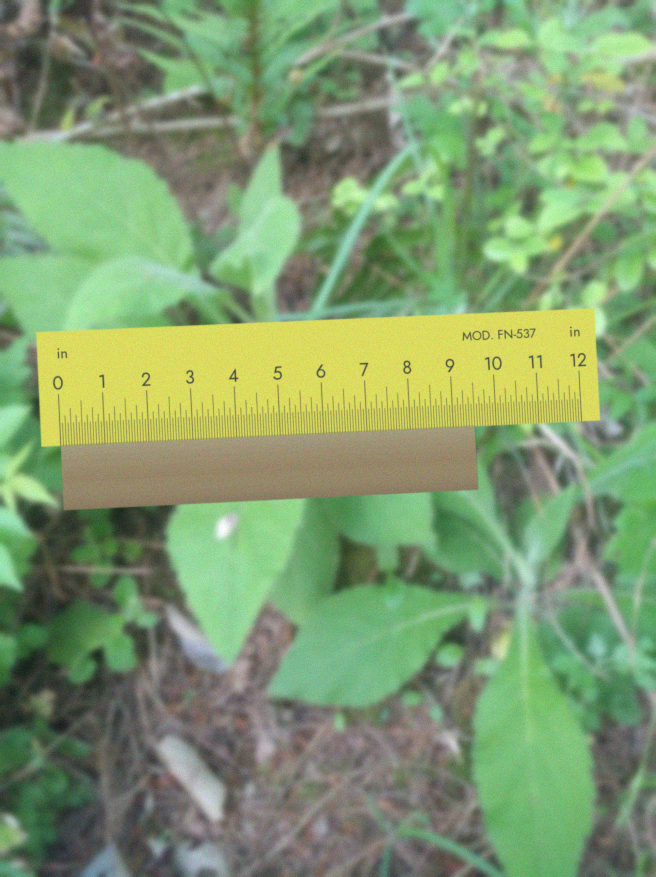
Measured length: 9.5 in
